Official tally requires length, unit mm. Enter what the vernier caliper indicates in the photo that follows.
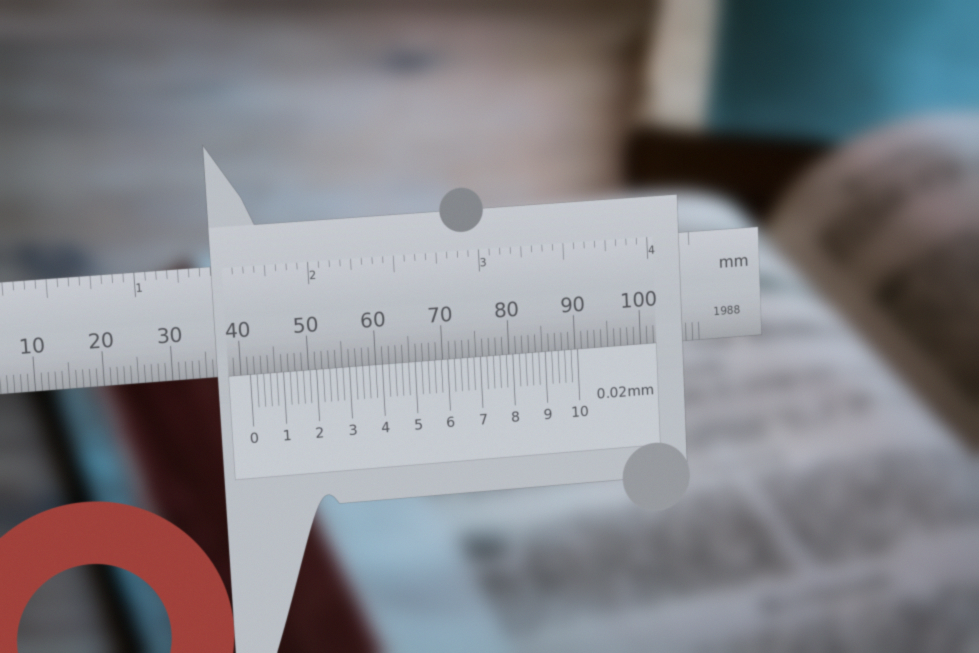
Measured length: 41.4 mm
